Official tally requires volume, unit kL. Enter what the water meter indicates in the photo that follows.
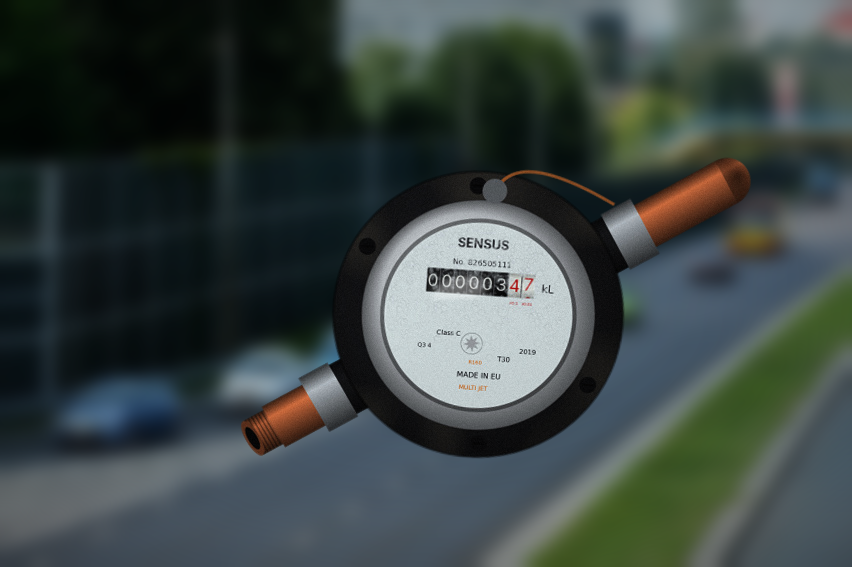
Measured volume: 3.47 kL
